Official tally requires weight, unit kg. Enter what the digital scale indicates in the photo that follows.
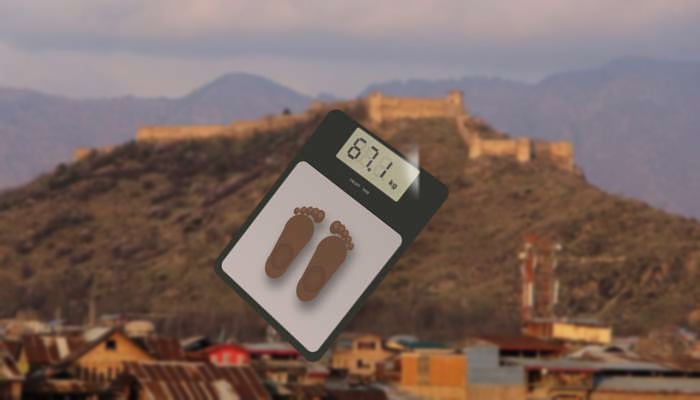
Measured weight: 67.1 kg
